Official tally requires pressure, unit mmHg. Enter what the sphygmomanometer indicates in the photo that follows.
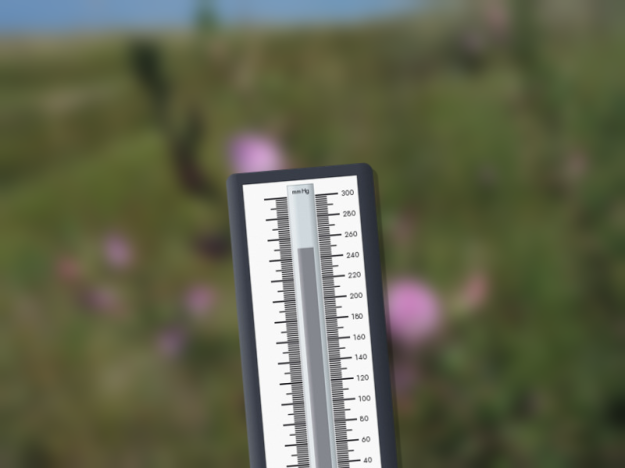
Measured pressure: 250 mmHg
